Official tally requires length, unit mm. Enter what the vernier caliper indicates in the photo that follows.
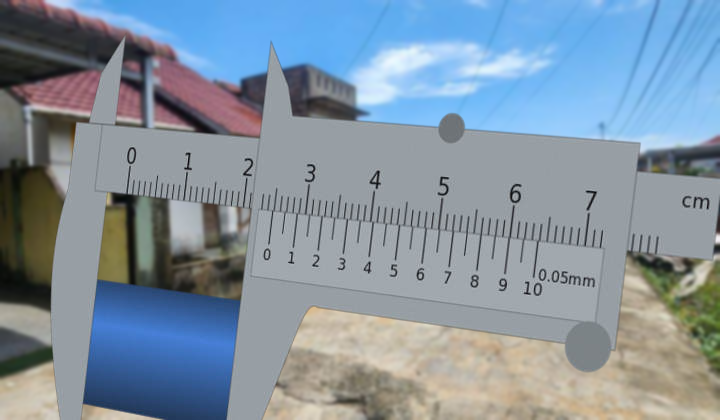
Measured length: 24.8 mm
